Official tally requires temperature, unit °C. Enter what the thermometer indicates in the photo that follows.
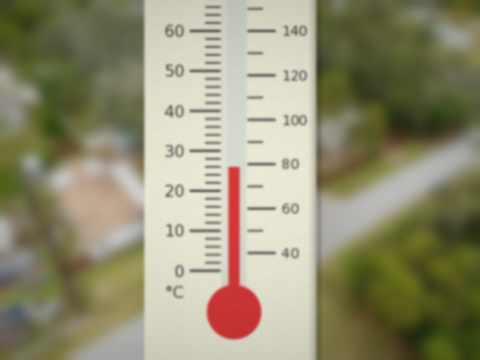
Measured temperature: 26 °C
